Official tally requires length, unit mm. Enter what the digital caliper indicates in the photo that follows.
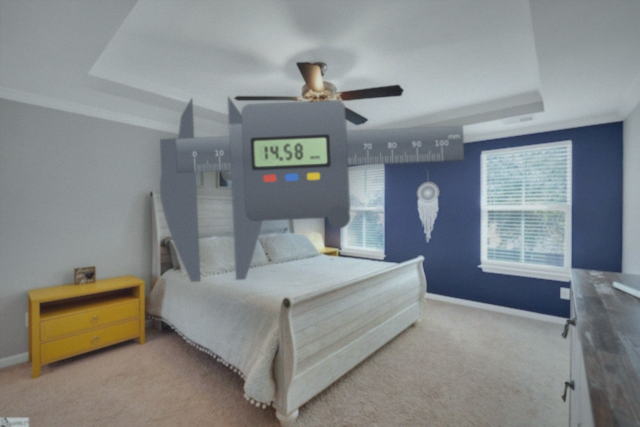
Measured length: 14.58 mm
